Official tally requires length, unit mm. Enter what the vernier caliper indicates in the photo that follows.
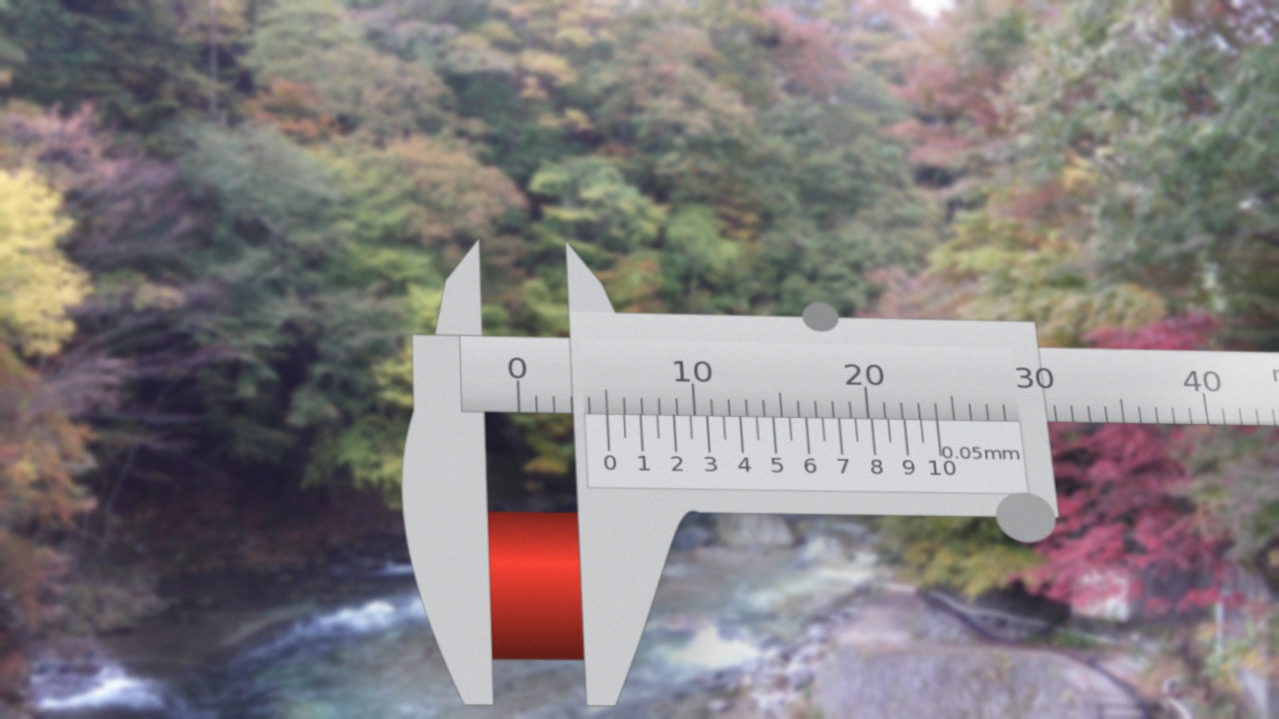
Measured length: 5.0 mm
